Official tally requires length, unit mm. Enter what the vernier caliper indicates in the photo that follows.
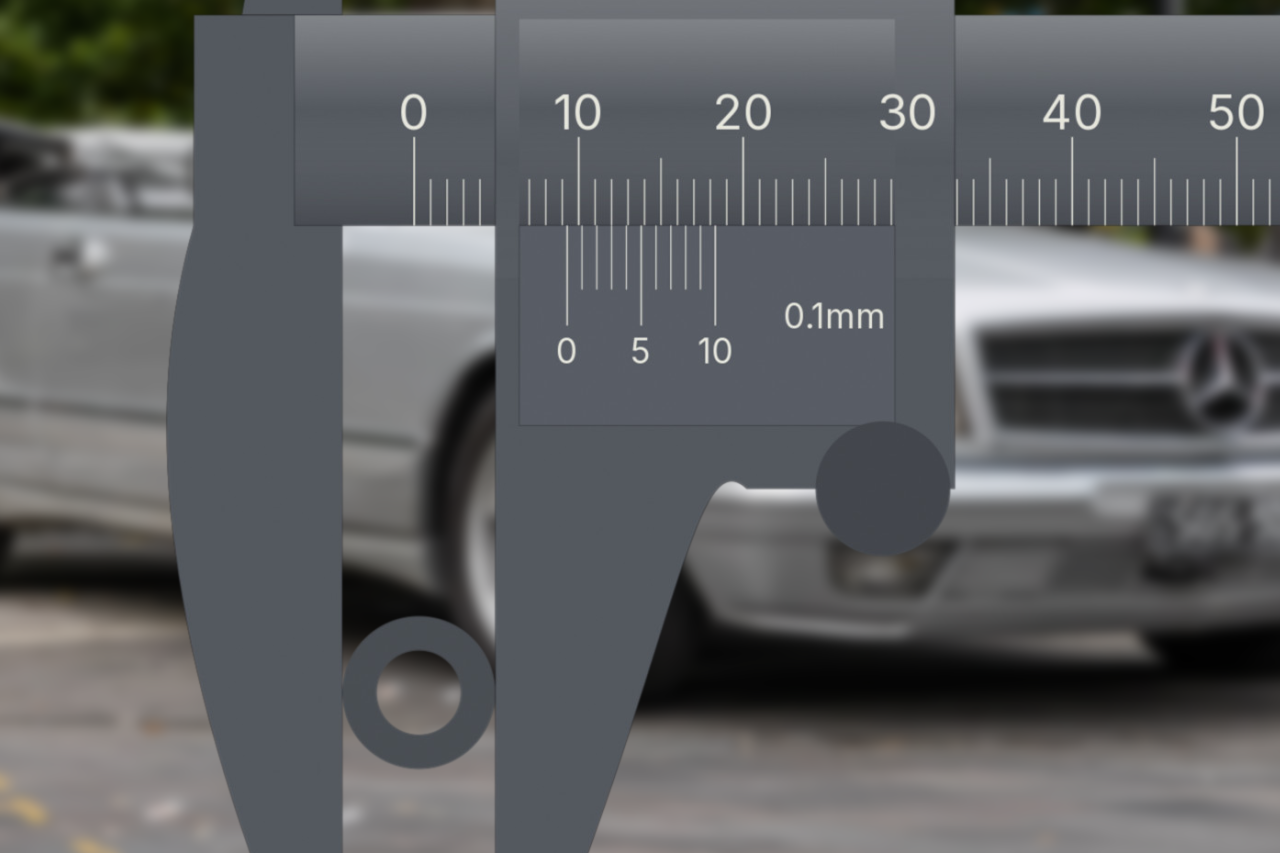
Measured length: 9.3 mm
